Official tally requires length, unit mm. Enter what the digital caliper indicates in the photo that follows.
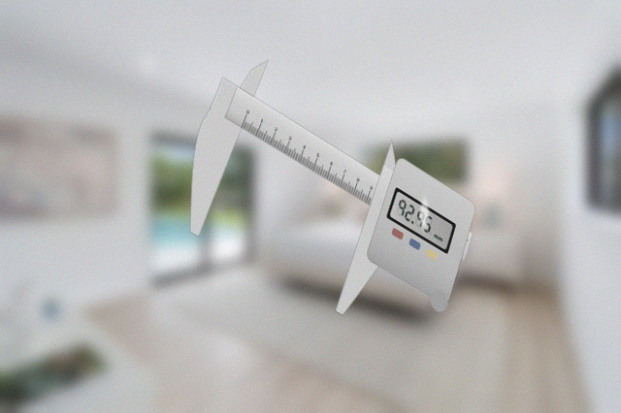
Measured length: 92.95 mm
